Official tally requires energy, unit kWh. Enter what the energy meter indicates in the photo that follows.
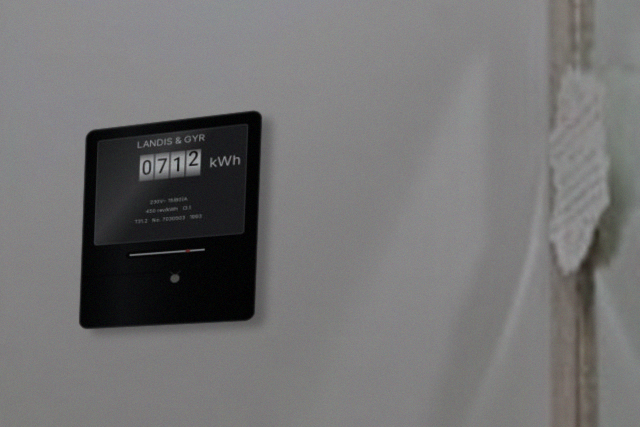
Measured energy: 712 kWh
